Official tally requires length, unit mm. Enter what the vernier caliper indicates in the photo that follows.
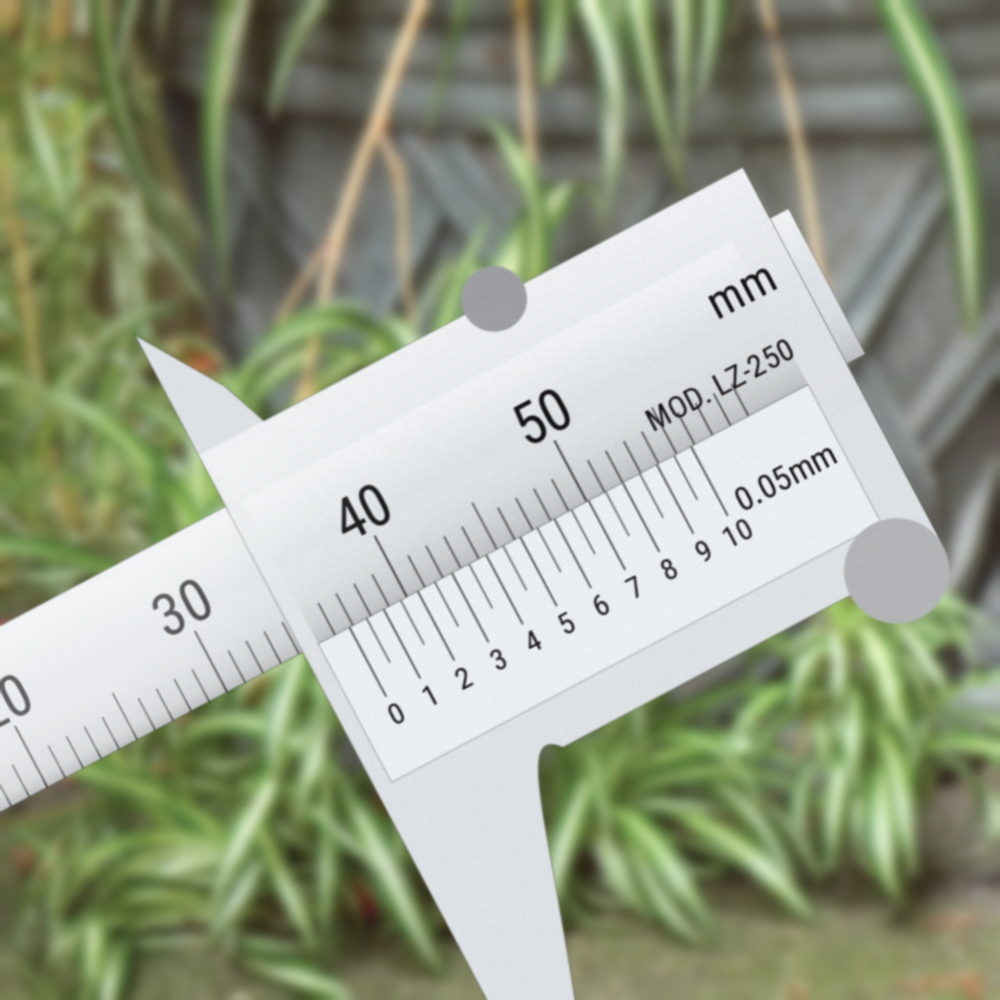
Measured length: 36.8 mm
